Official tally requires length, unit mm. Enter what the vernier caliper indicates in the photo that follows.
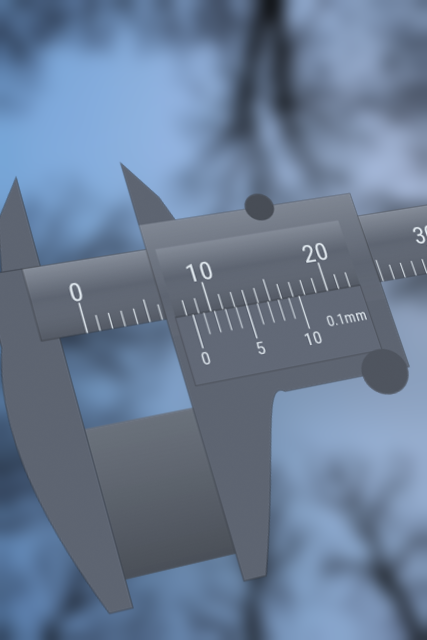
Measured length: 8.5 mm
